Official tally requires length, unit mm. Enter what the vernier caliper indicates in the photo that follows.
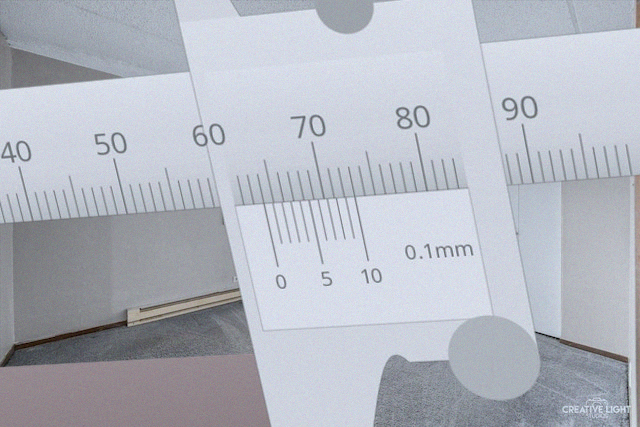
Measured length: 64.0 mm
